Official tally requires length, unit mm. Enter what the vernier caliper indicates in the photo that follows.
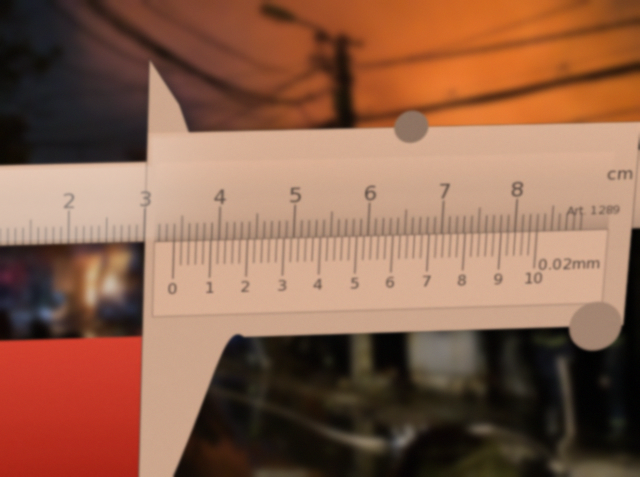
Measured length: 34.0 mm
